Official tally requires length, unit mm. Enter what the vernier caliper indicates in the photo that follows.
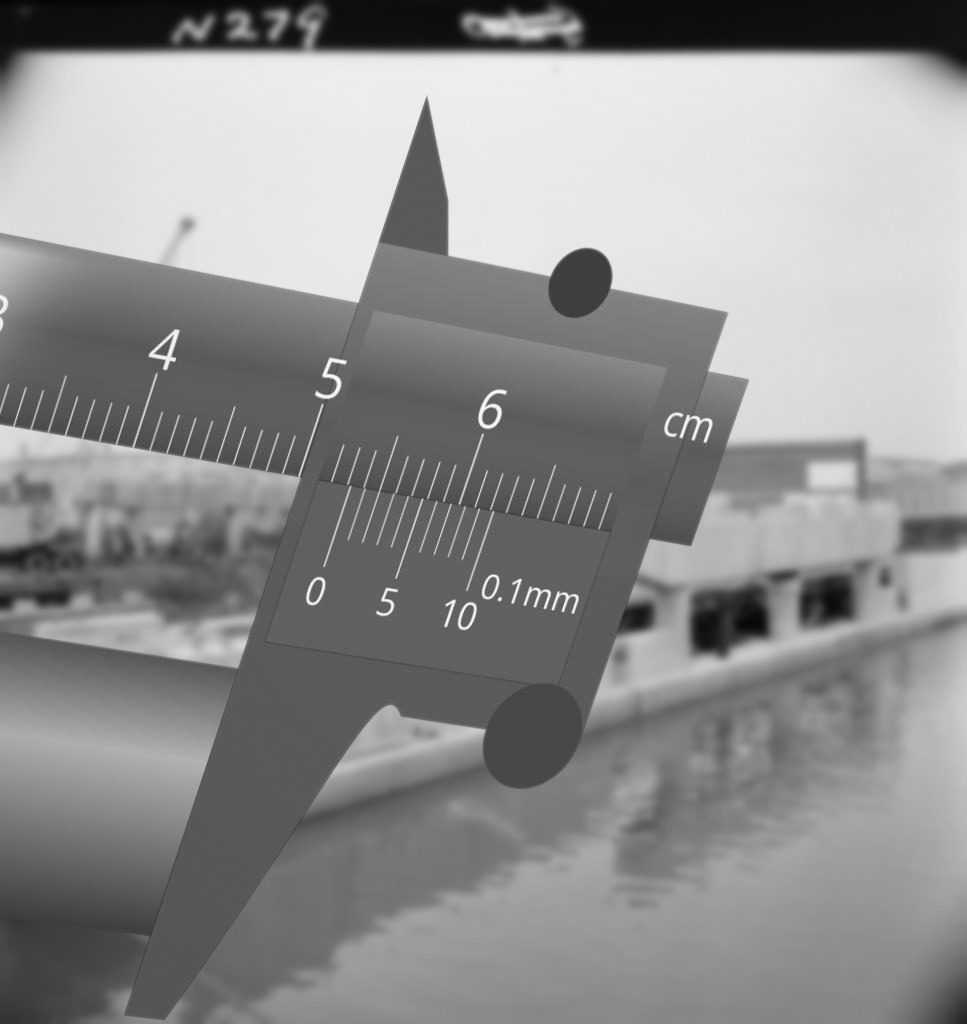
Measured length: 53.2 mm
